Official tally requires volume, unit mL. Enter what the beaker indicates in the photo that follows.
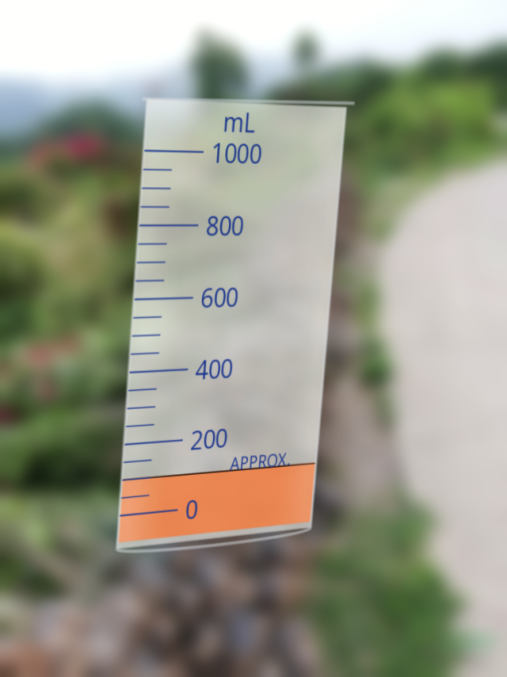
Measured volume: 100 mL
